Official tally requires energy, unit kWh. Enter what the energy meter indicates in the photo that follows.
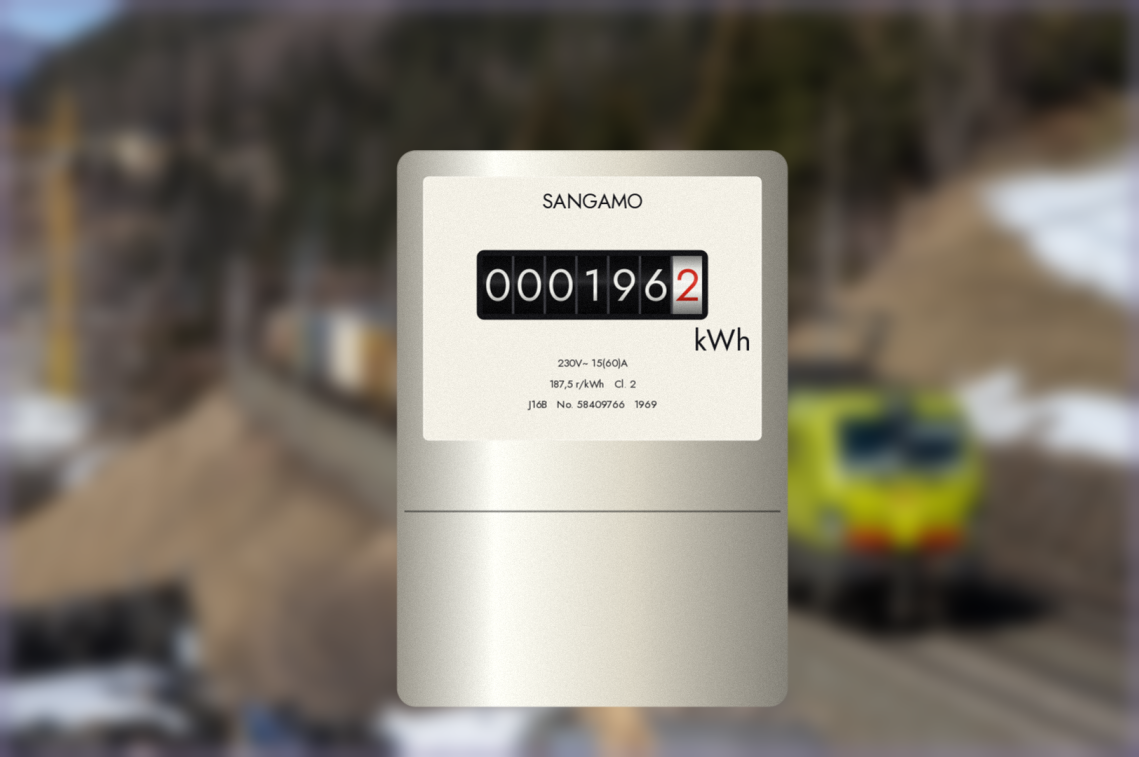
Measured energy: 196.2 kWh
